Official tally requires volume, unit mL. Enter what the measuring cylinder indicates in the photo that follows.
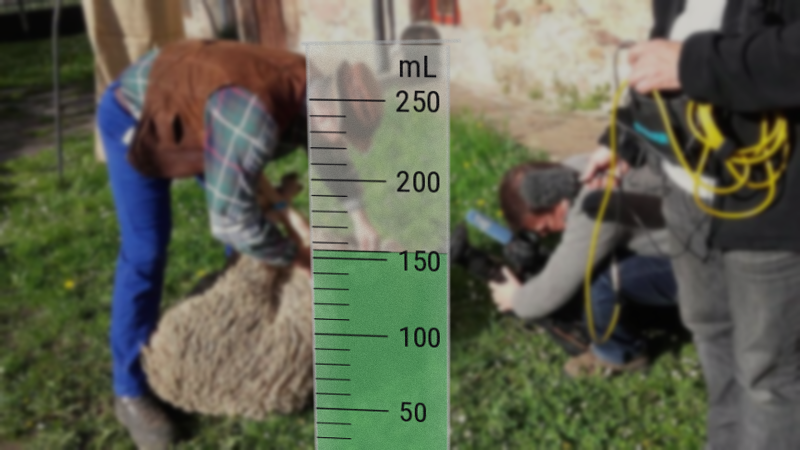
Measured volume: 155 mL
